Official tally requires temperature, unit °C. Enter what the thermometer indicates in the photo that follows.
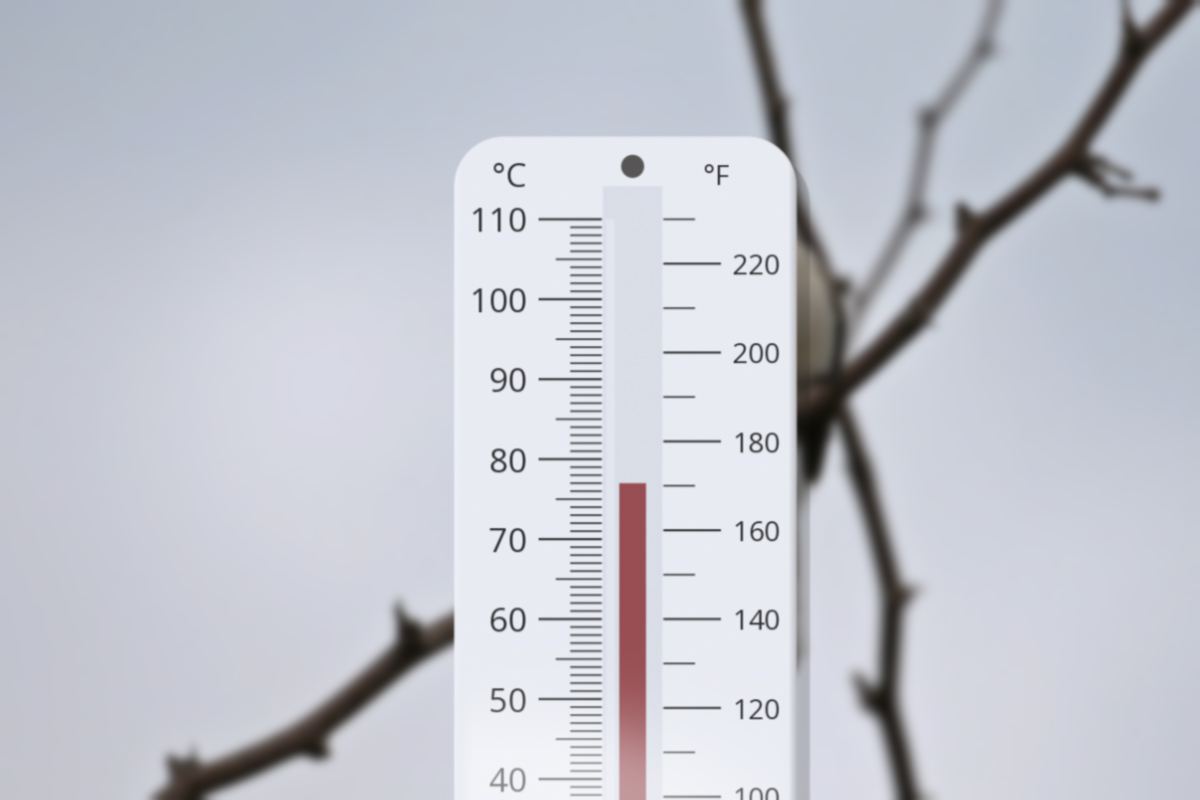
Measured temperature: 77 °C
